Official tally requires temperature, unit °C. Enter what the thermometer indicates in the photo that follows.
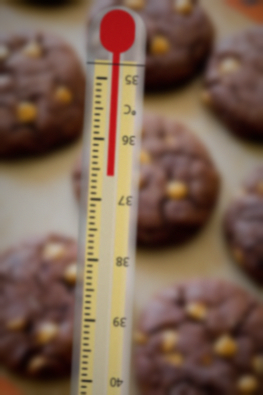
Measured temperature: 36.6 °C
